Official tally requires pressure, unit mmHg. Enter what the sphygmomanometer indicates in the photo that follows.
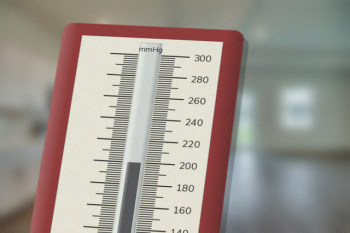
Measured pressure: 200 mmHg
